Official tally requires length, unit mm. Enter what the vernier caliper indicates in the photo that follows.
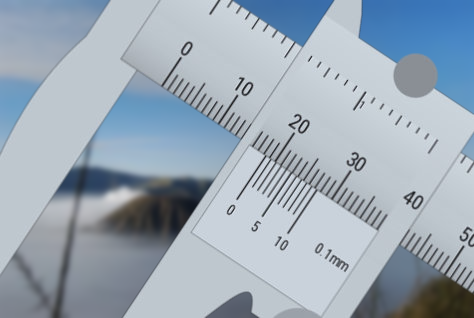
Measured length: 18.4 mm
